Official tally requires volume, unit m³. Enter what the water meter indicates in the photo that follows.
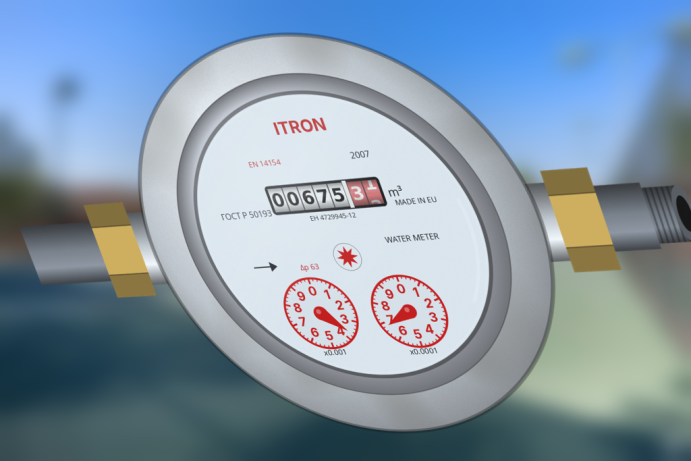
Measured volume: 675.3136 m³
